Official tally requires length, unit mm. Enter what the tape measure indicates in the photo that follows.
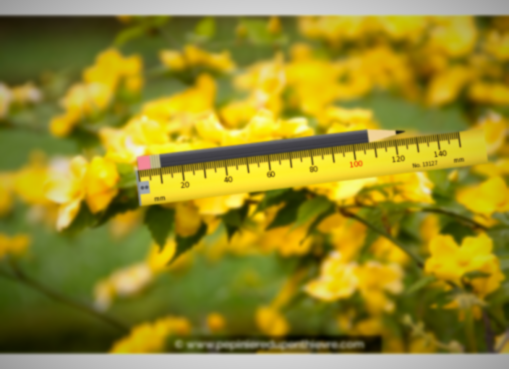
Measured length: 125 mm
